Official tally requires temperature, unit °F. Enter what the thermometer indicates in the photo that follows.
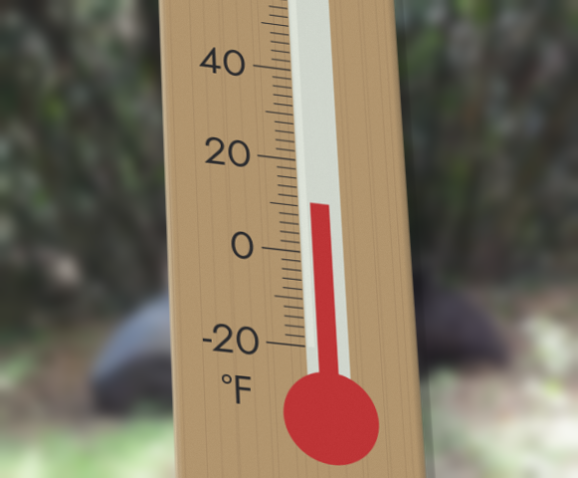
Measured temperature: 11 °F
